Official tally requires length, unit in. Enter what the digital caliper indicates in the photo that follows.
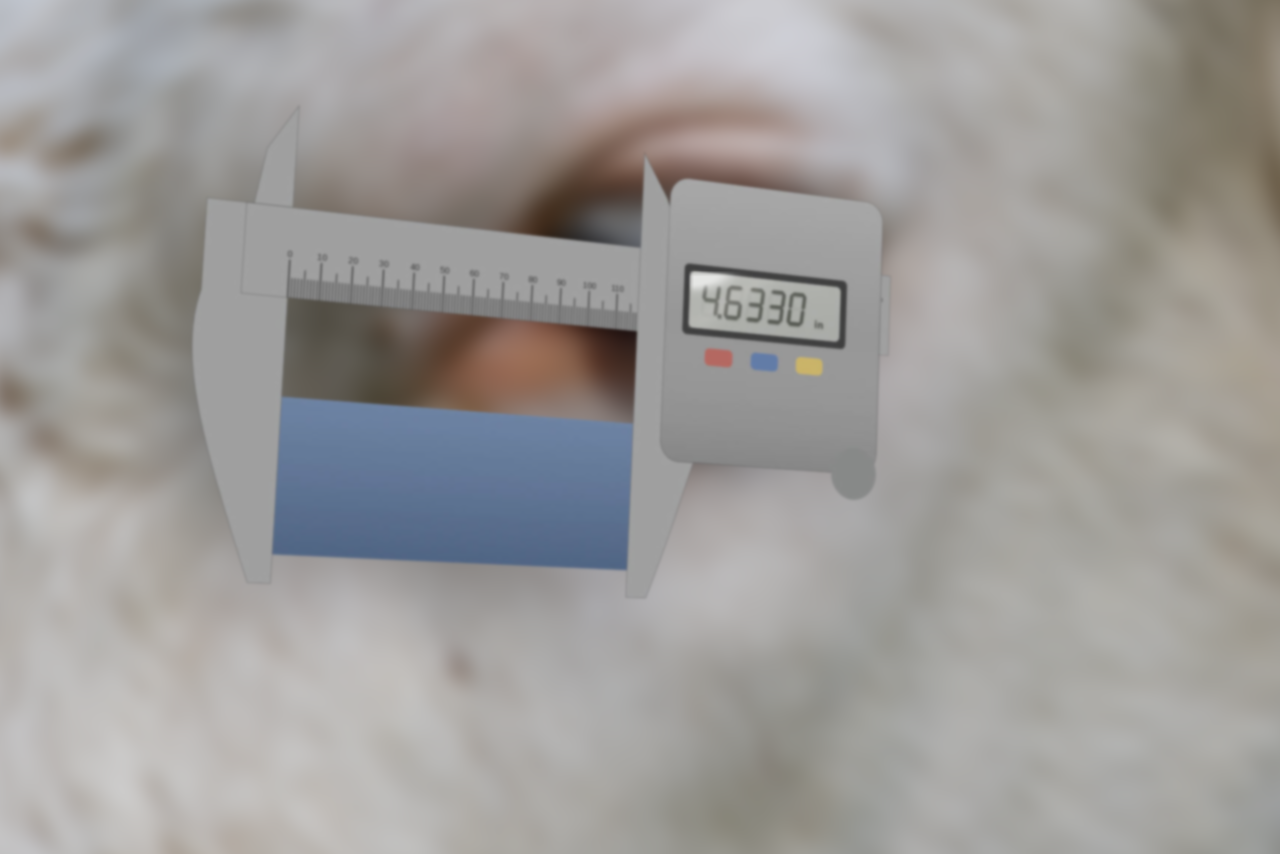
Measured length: 4.6330 in
